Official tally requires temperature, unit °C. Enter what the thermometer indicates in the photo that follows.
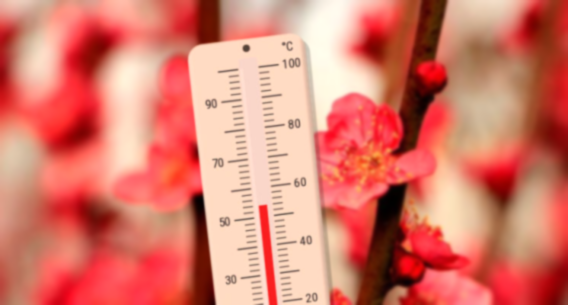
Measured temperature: 54 °C
